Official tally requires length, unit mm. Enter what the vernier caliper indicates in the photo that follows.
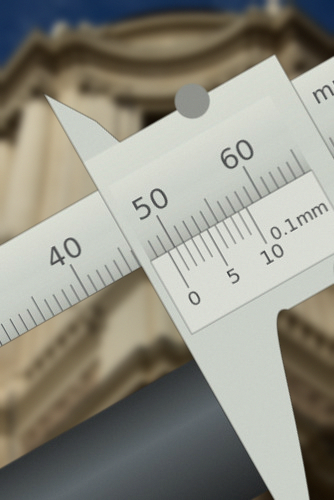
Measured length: 49.2 mm
